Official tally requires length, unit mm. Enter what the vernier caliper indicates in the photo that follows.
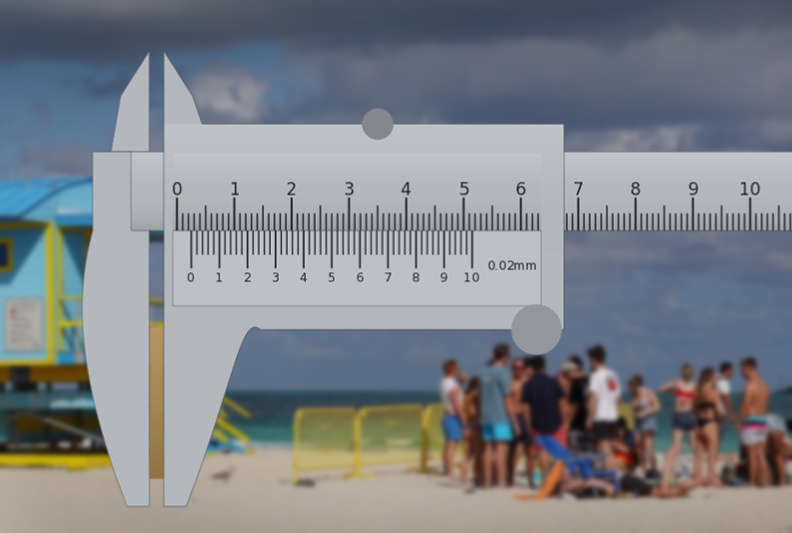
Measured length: 2.5 mm
